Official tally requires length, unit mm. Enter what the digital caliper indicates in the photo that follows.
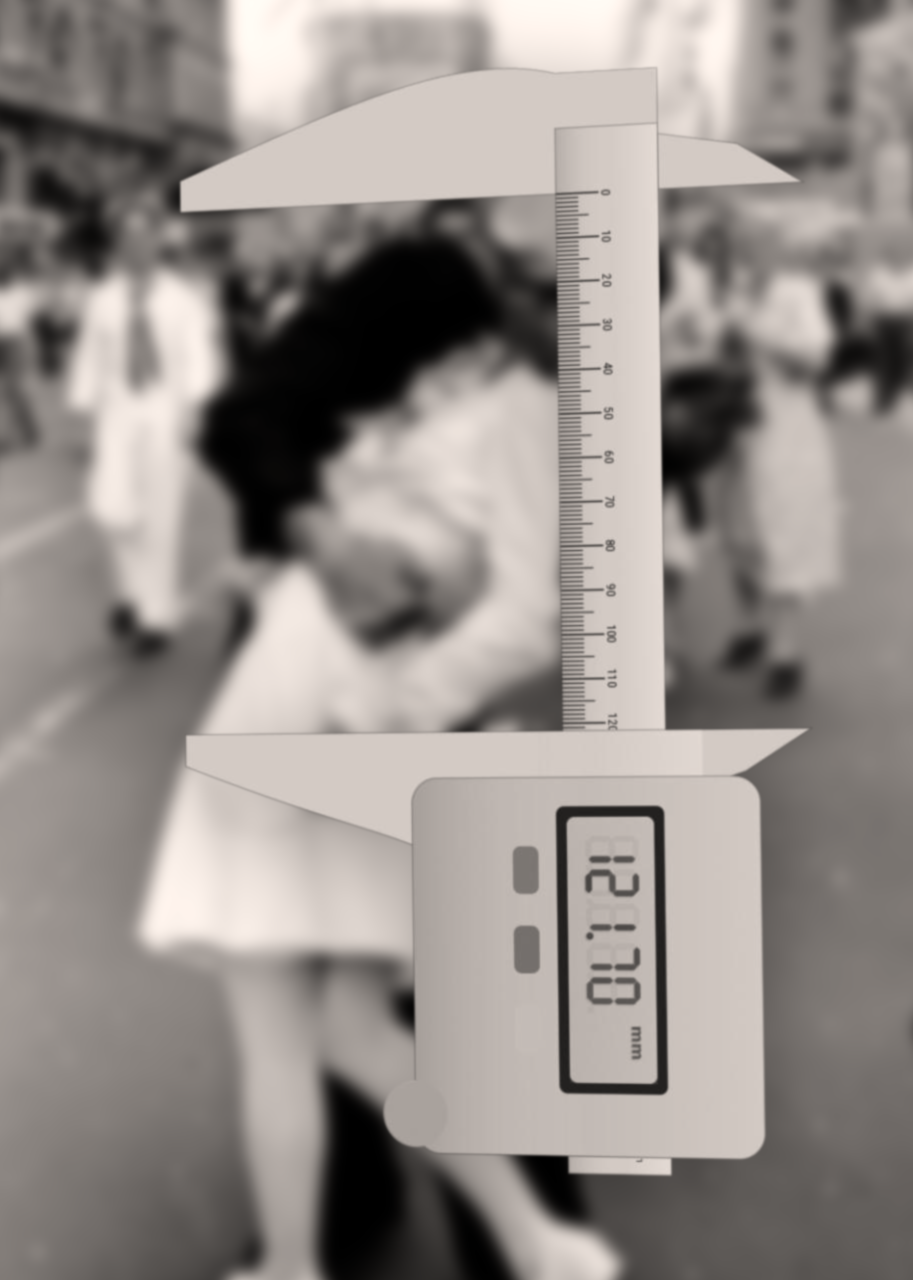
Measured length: 121.70 mm
